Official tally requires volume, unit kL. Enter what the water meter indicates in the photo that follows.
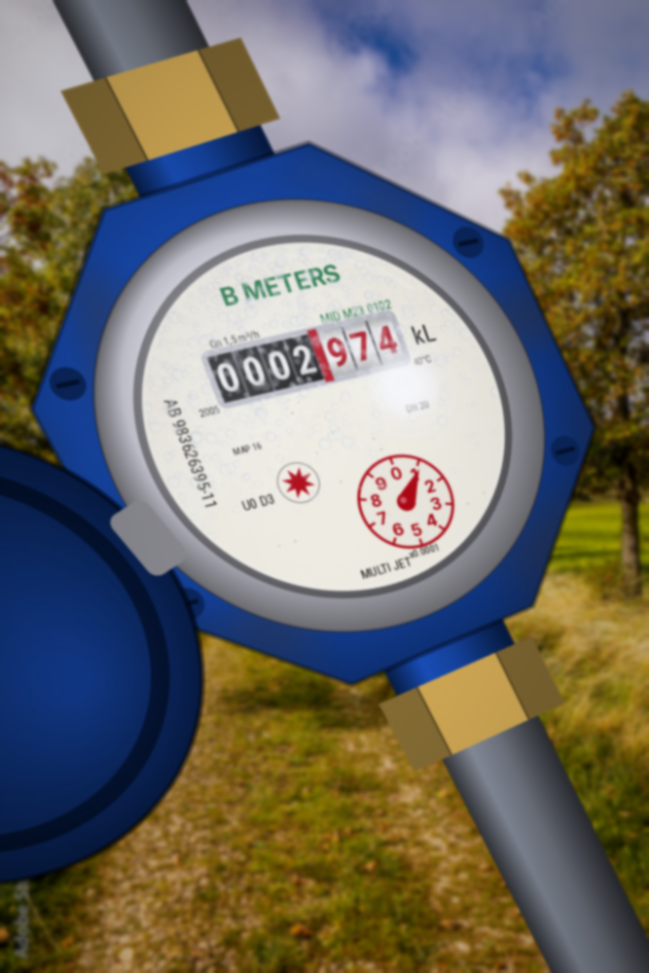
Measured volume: 2.9741 kL
